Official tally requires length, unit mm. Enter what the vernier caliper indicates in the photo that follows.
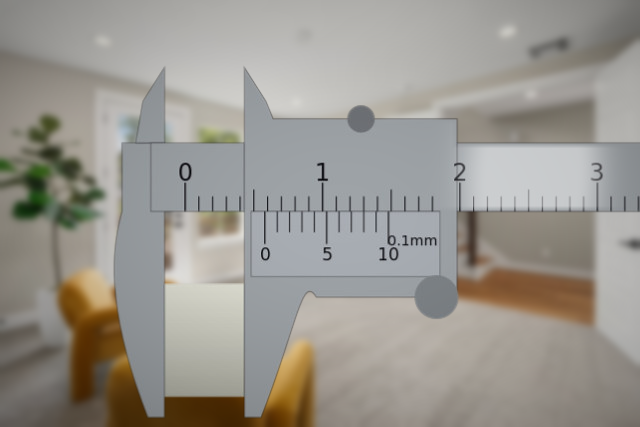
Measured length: 5.8 mm
